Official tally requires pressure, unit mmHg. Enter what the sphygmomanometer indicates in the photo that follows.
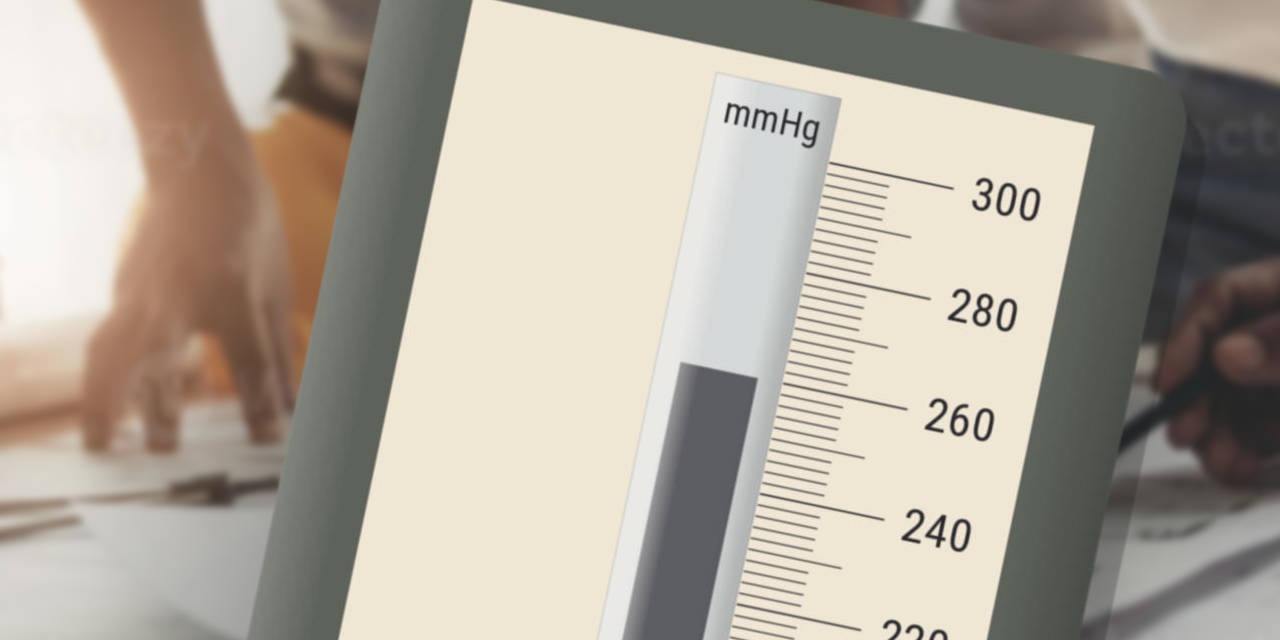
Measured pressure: 260 mmHg
